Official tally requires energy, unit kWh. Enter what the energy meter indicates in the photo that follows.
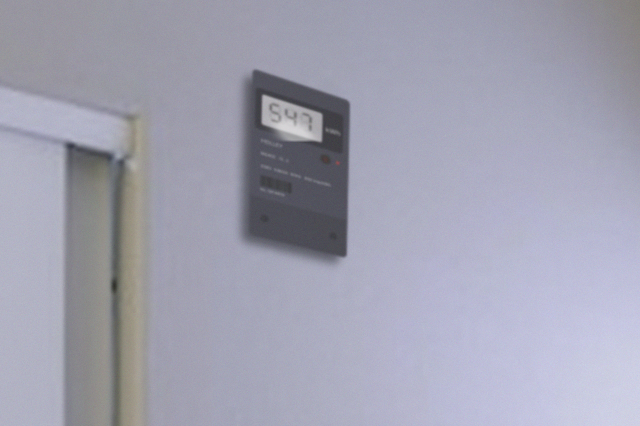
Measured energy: 547 kWh
